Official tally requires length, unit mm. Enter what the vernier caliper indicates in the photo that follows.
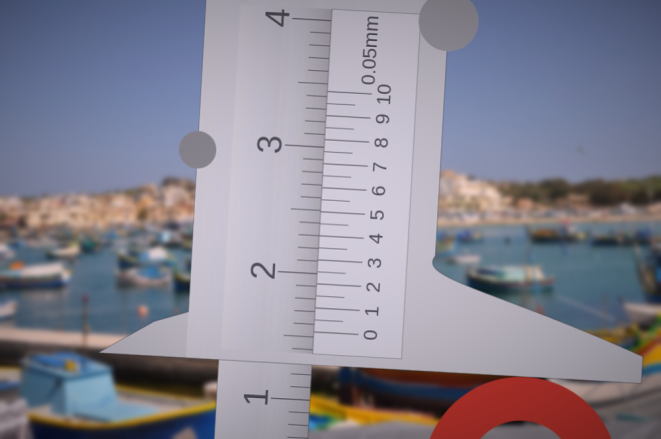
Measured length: 15.4 mm
